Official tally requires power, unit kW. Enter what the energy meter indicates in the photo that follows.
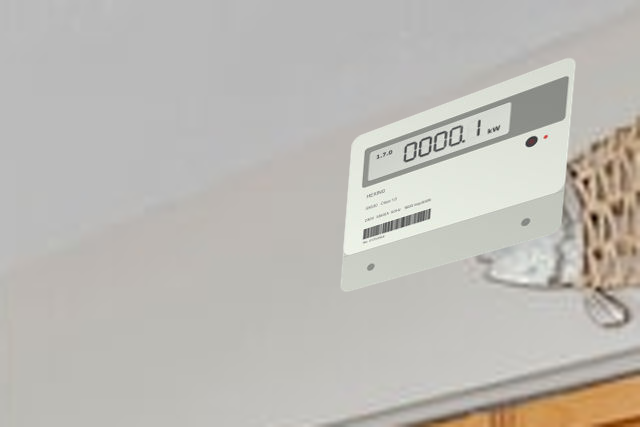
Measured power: 0.1 kW
